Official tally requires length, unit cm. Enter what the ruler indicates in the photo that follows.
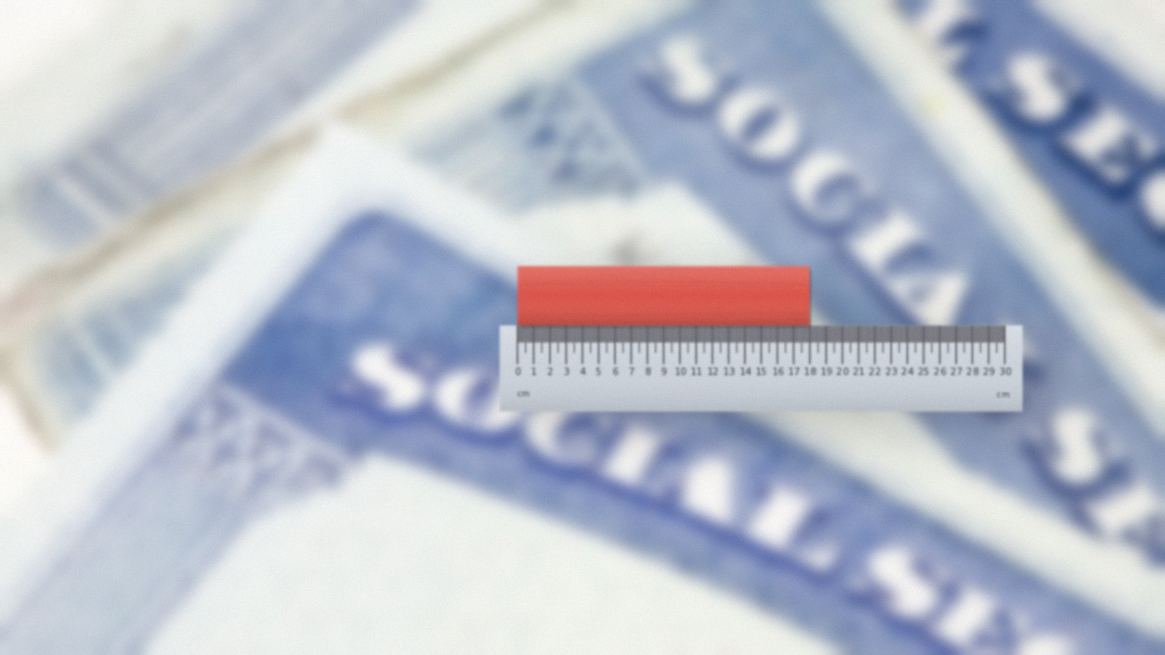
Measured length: 18 cm
